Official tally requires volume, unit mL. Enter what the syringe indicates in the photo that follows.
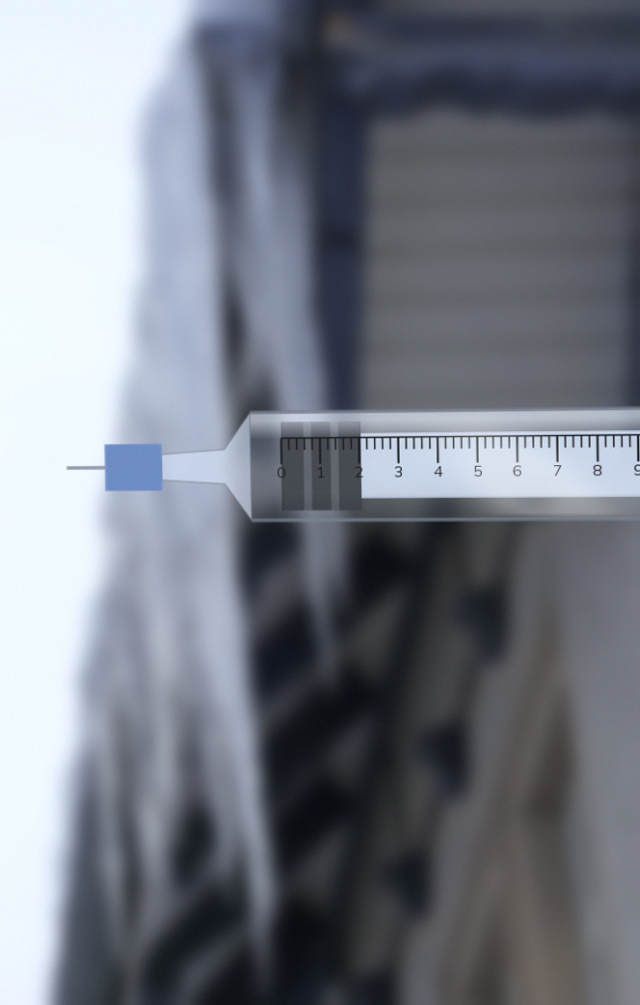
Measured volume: 0 mL
